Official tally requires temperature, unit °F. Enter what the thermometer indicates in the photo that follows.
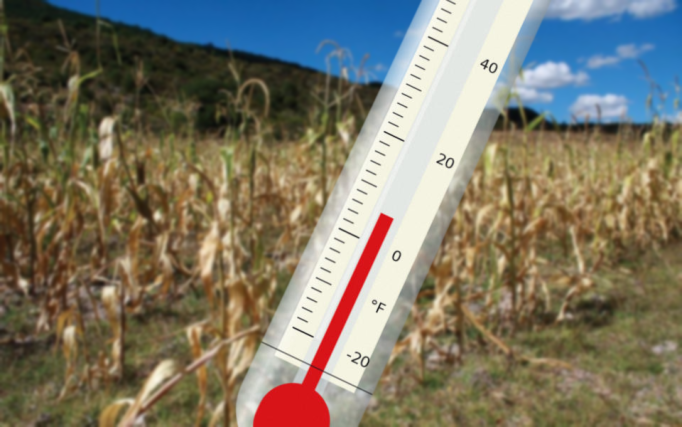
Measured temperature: 6 °F
